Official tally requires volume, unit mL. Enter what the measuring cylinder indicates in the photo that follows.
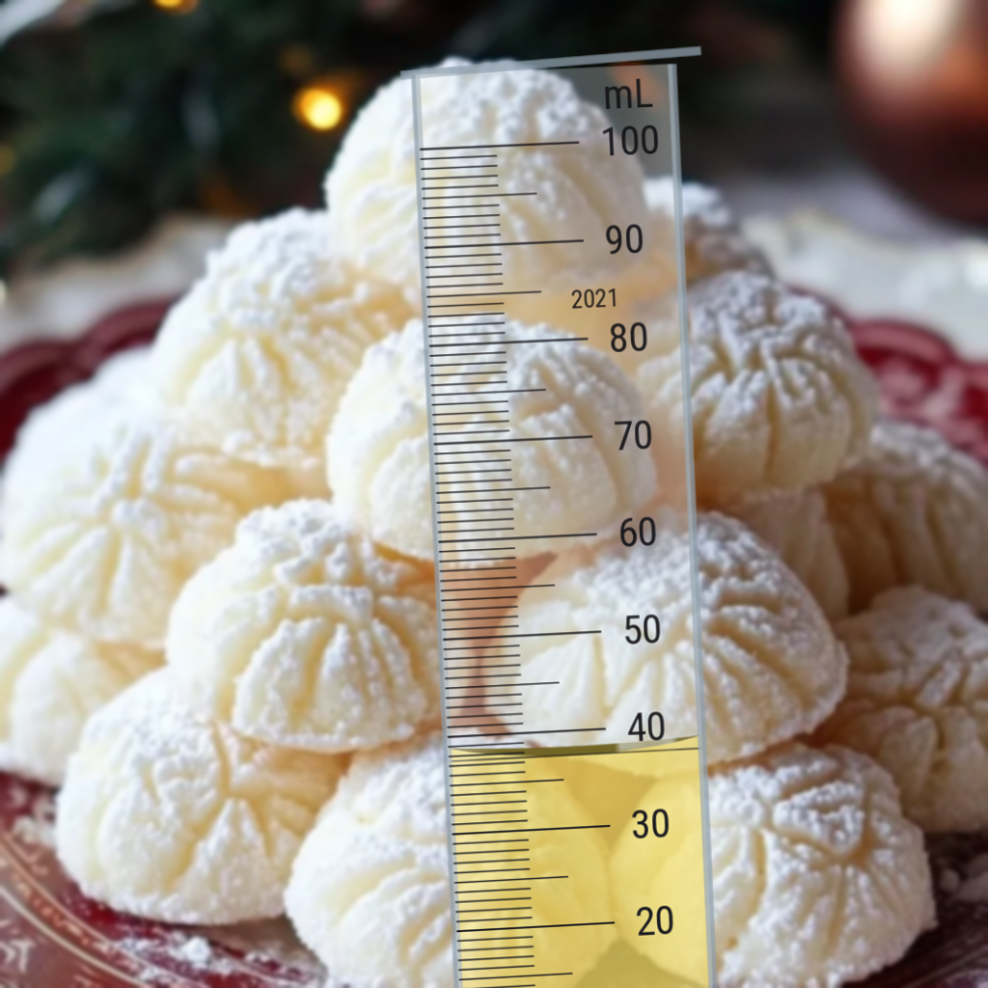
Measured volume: 37.5 mL
